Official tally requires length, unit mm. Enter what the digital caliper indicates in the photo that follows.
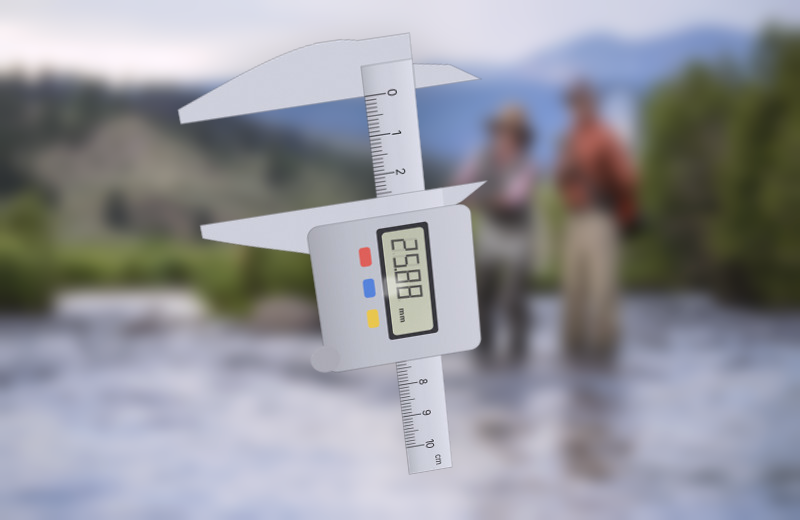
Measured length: 25.88 mm
